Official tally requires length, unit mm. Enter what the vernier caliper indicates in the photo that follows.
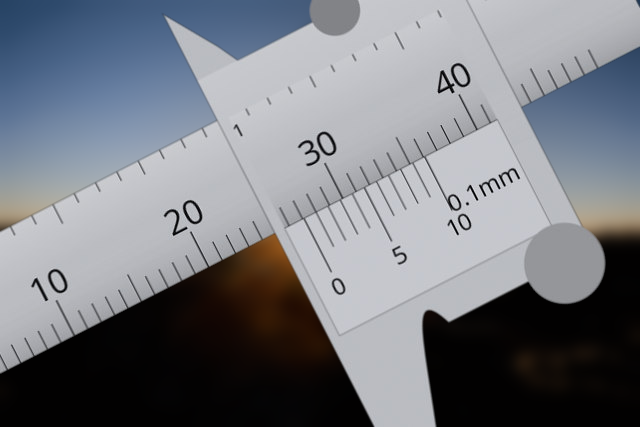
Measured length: 27.1 mm
